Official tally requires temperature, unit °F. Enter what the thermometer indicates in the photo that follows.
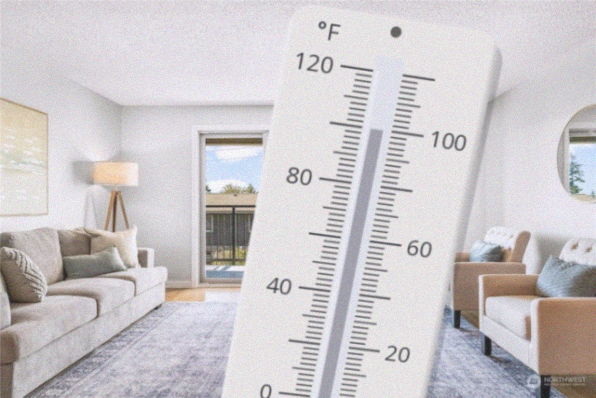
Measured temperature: 100 °F
